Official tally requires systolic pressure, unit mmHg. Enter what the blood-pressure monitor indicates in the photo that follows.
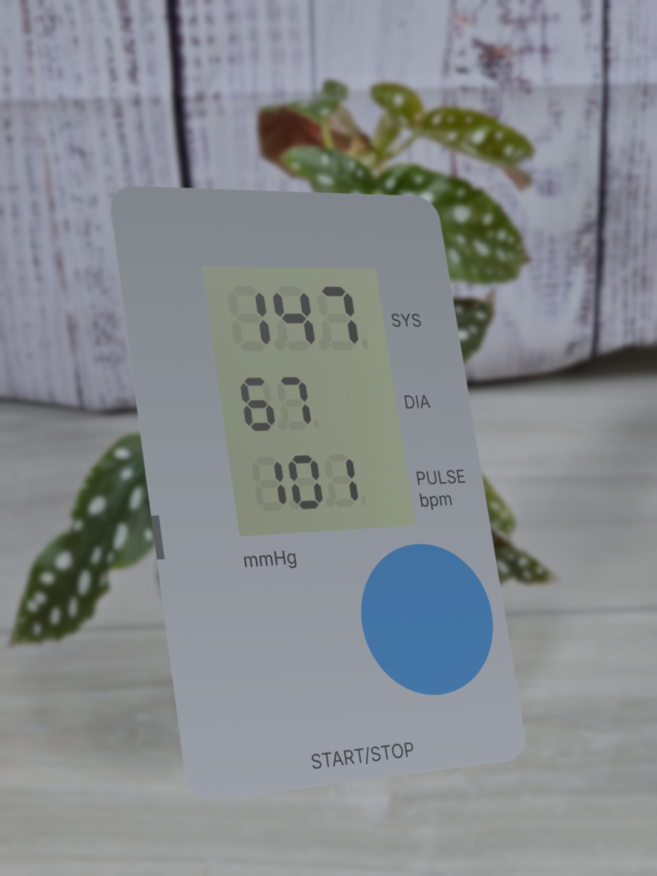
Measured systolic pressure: 147 mmHg
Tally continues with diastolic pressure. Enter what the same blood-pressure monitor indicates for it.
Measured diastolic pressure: 67 mmHg
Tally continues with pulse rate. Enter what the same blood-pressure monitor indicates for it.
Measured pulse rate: 101 bpm
